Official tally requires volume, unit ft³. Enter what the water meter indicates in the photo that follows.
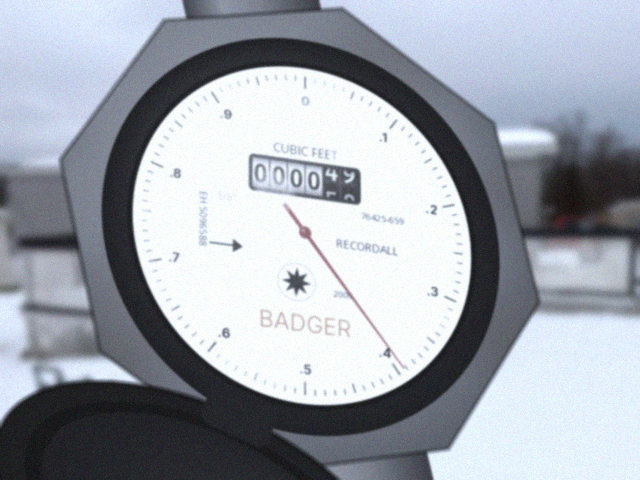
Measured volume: 49.39 ft³
